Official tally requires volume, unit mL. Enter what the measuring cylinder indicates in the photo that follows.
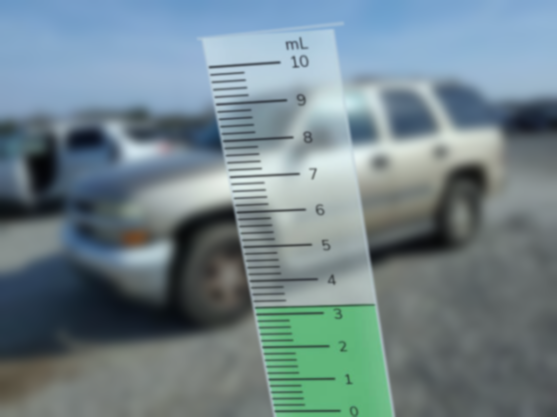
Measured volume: 3.2 mL
